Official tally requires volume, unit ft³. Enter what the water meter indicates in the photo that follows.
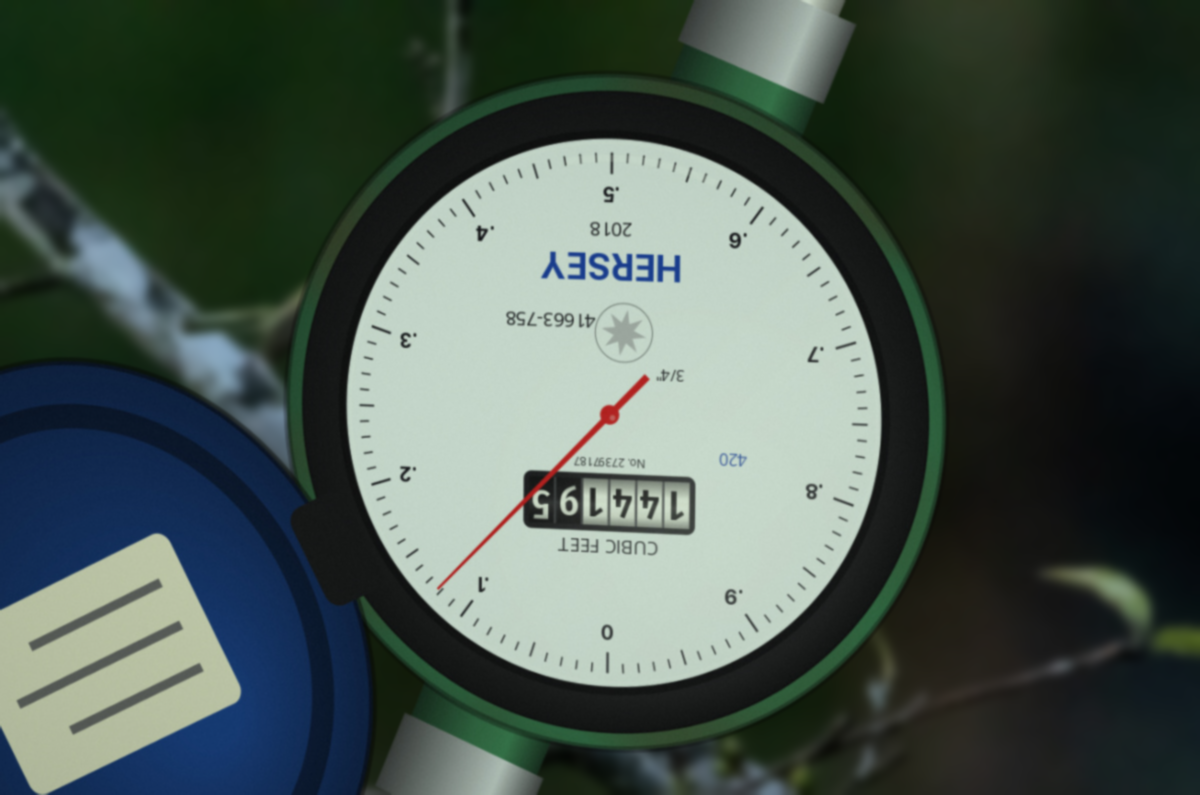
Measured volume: 144195.12 ft³
